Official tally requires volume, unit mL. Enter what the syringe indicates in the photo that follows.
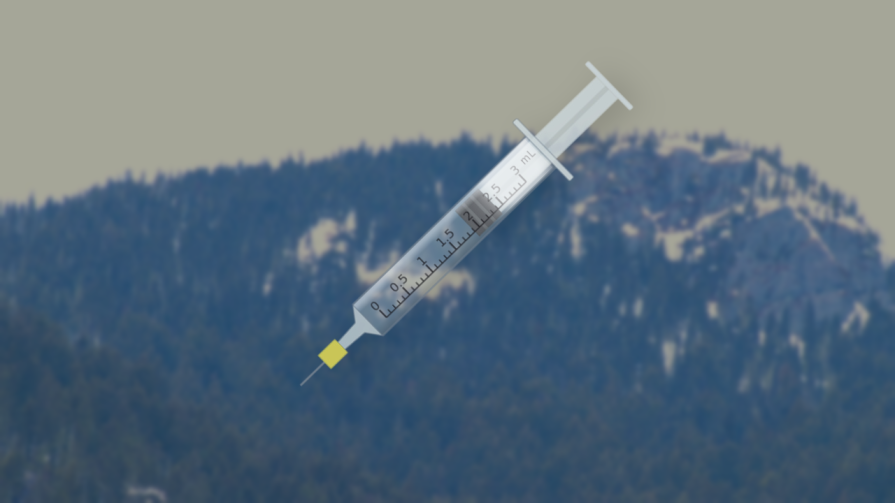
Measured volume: 1.9 mL
